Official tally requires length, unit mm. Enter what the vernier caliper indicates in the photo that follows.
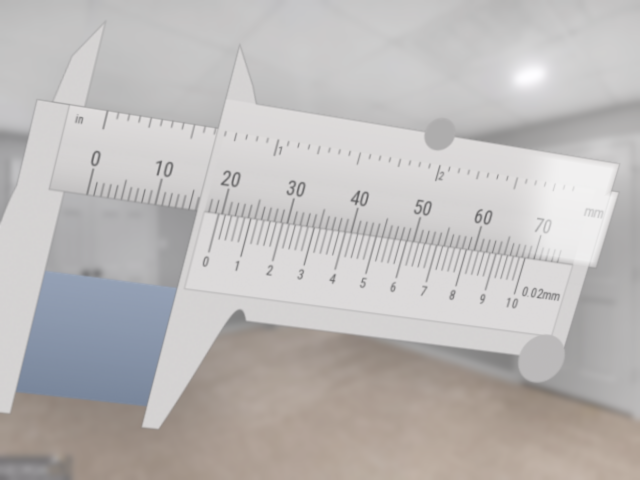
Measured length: 19.5 mm
